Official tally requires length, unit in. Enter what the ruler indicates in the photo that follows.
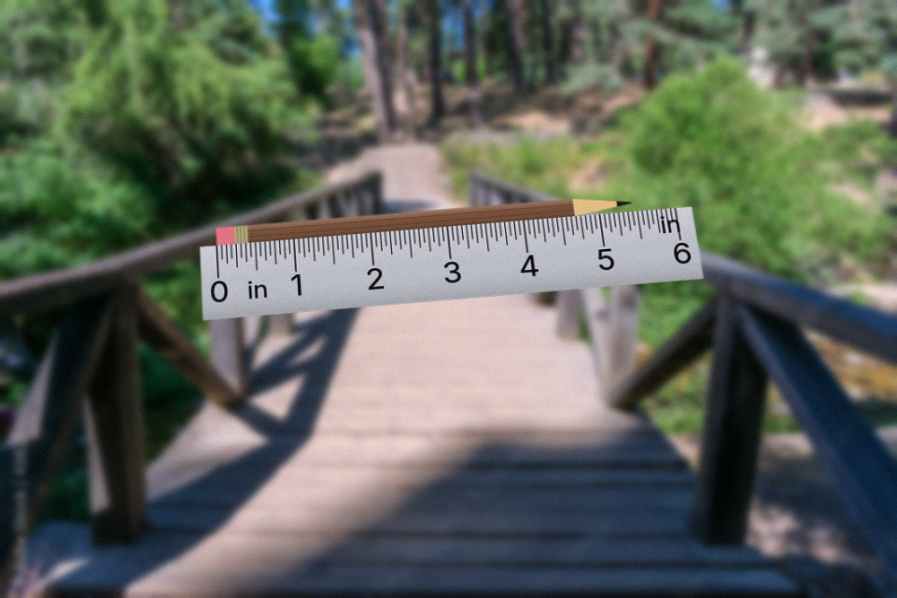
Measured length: 5.4375 in
